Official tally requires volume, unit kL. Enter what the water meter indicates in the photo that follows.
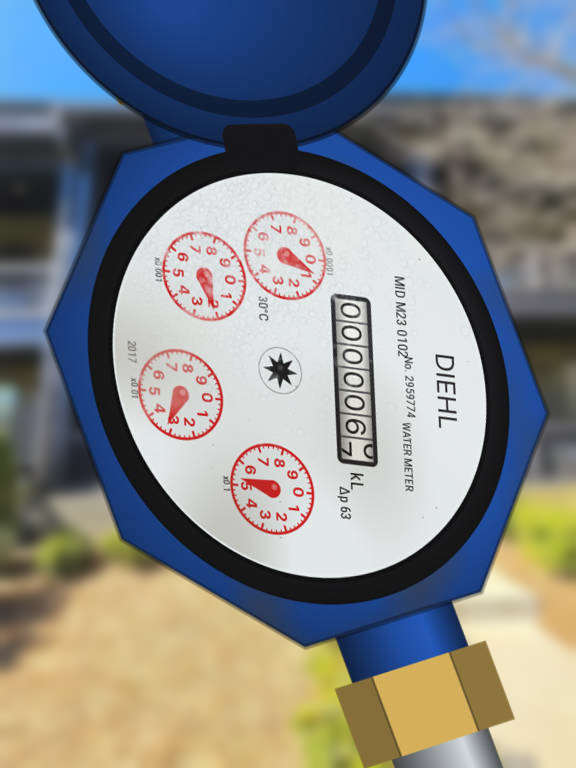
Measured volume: 66.5320 kL
